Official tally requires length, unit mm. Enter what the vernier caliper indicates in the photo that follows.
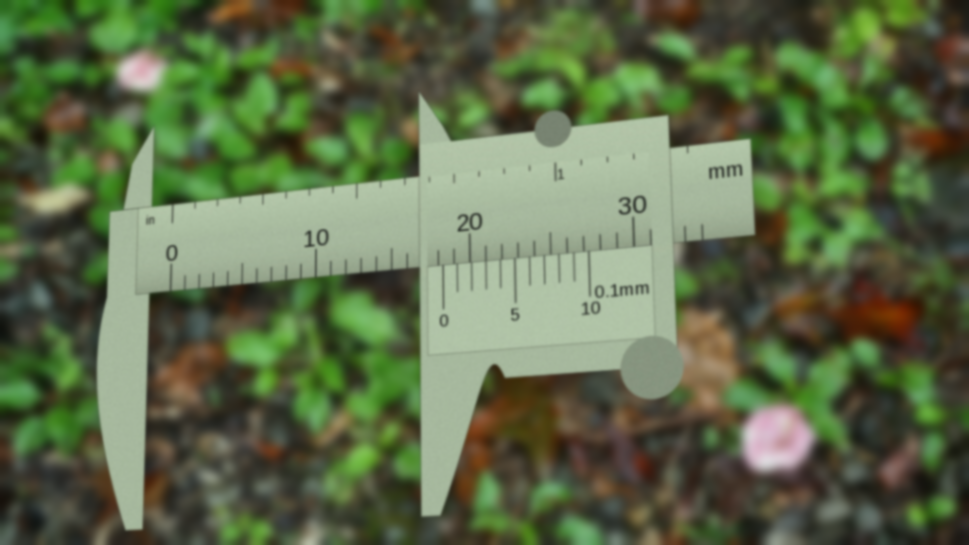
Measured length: 18.3 mm
